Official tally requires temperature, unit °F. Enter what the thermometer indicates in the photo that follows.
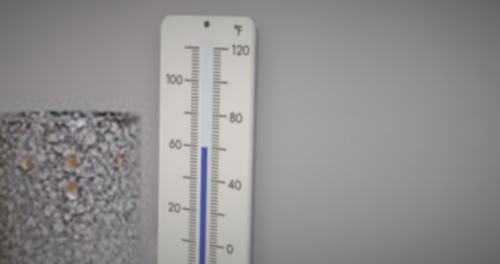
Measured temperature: 60 °F
